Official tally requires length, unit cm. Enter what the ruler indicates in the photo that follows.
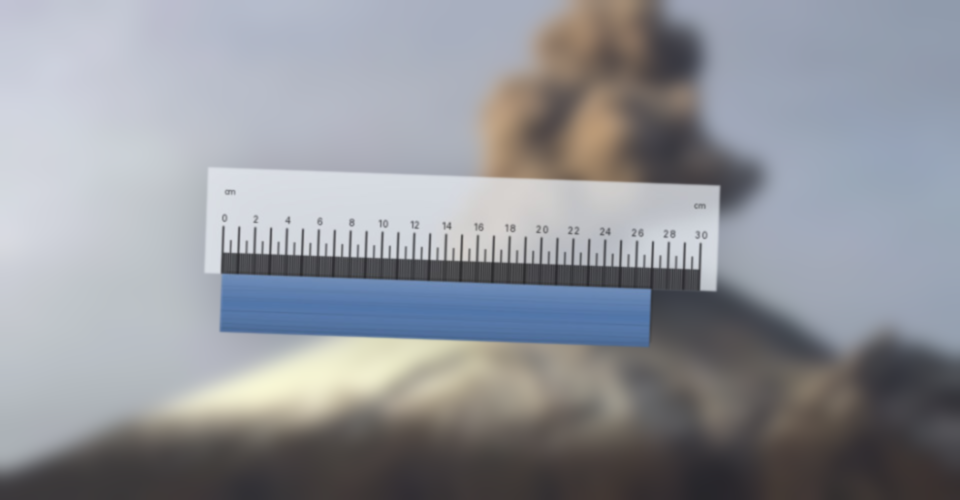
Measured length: 27 cm
